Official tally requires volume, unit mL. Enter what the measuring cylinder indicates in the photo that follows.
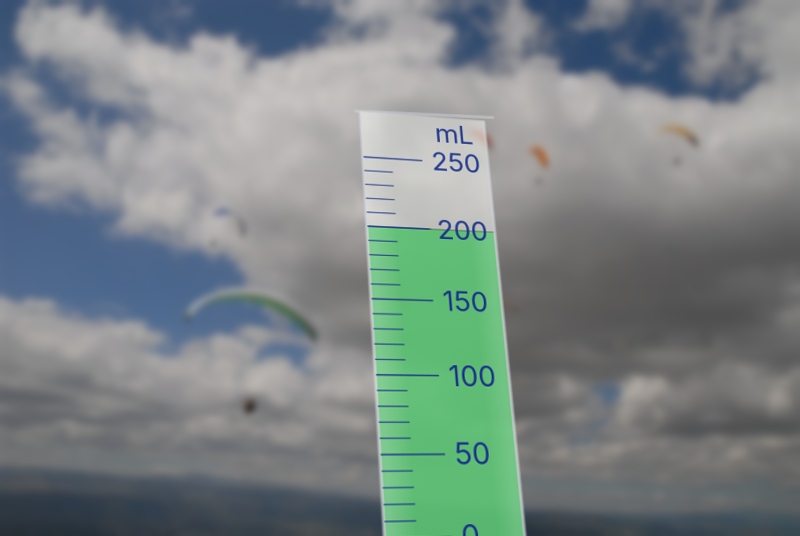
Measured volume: 200 mL
